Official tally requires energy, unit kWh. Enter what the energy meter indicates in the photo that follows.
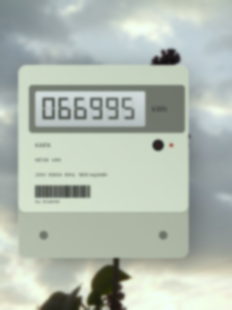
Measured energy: 66995 kWh
